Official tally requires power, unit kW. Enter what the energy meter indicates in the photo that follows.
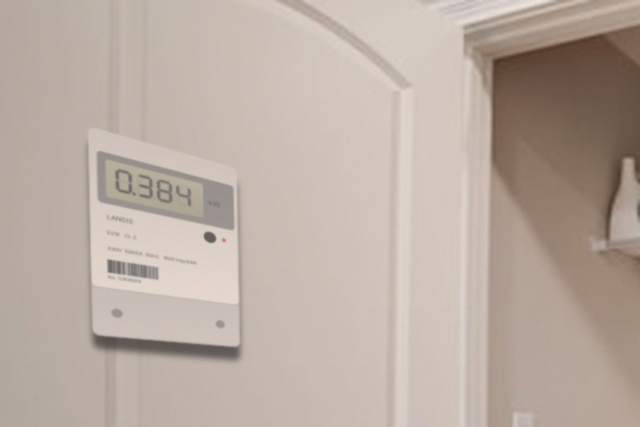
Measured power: 0.384 kW
